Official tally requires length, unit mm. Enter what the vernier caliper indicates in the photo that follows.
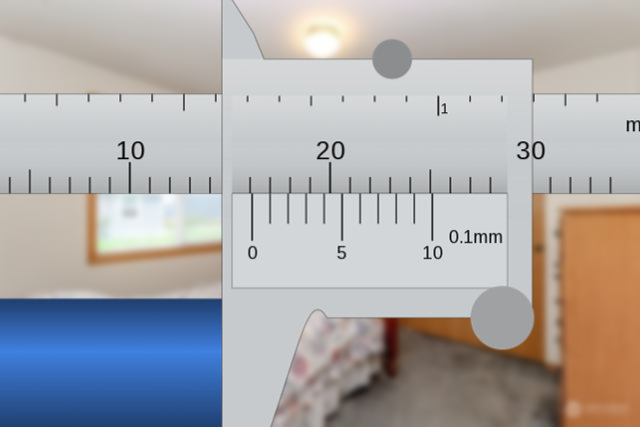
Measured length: 16.1 mm
